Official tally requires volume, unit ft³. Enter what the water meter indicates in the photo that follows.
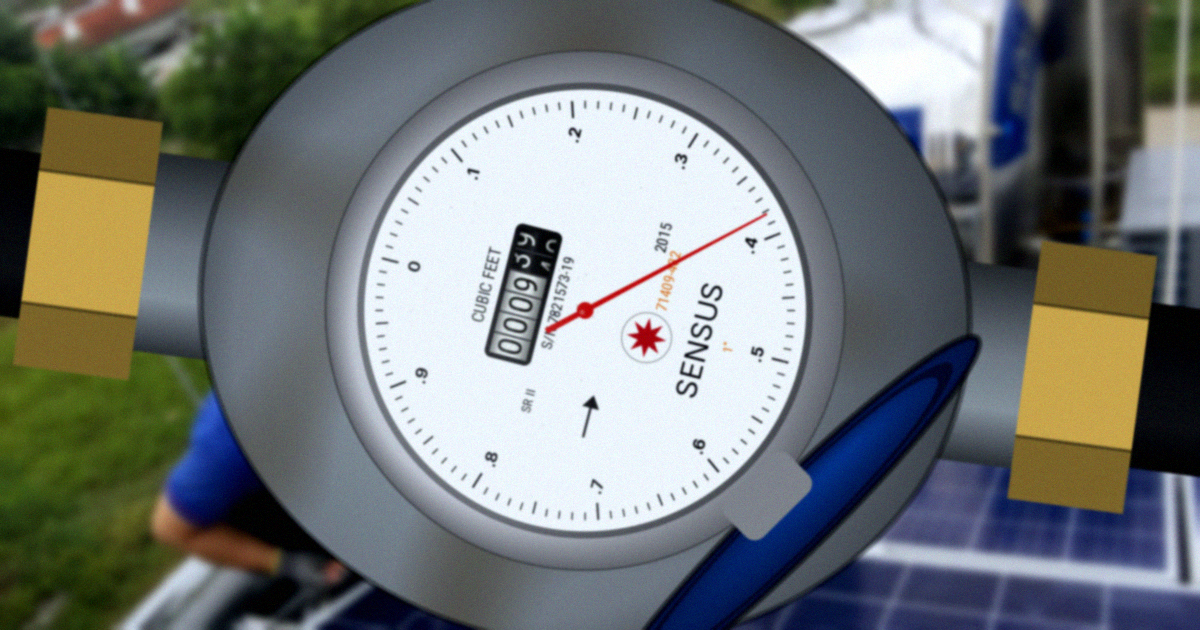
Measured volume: 939.38 ft³
